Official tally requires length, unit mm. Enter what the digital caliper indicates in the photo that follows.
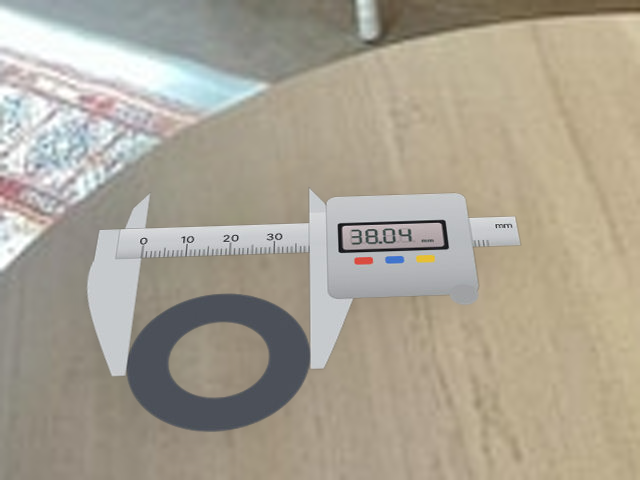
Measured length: 38.04 mm
